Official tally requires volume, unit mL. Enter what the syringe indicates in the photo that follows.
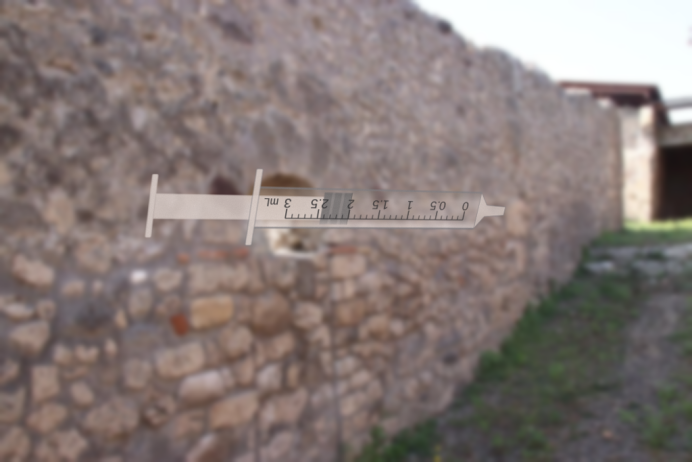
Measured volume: 2 mL
